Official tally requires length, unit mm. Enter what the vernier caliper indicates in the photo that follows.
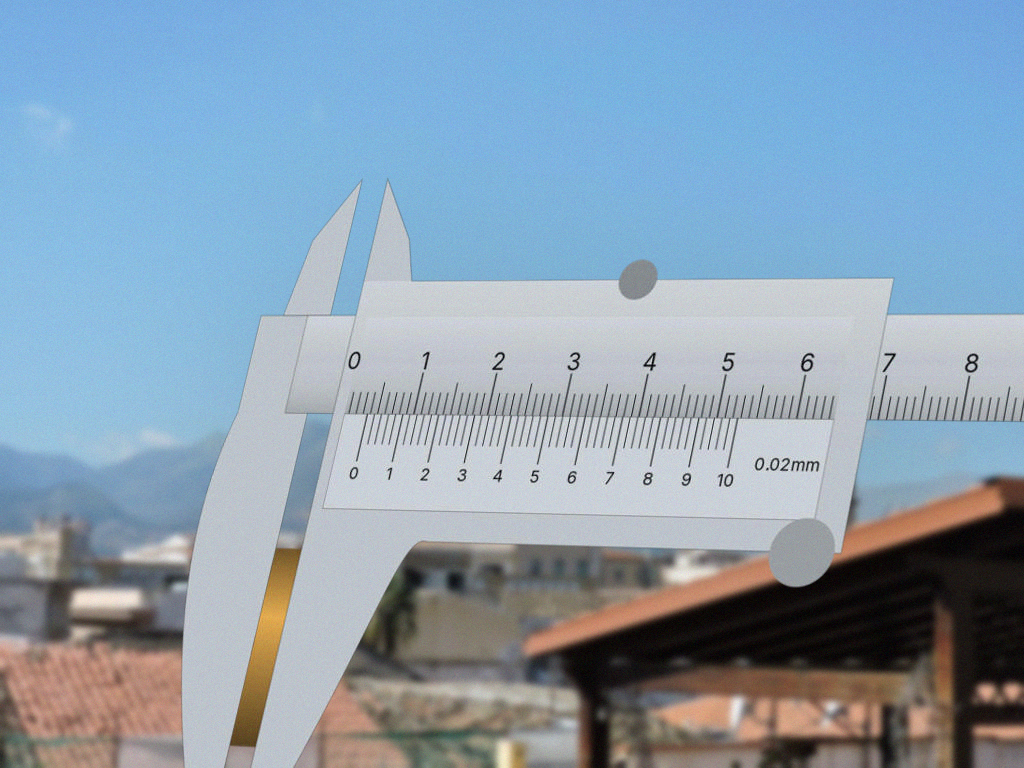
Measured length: 3.6 mm
